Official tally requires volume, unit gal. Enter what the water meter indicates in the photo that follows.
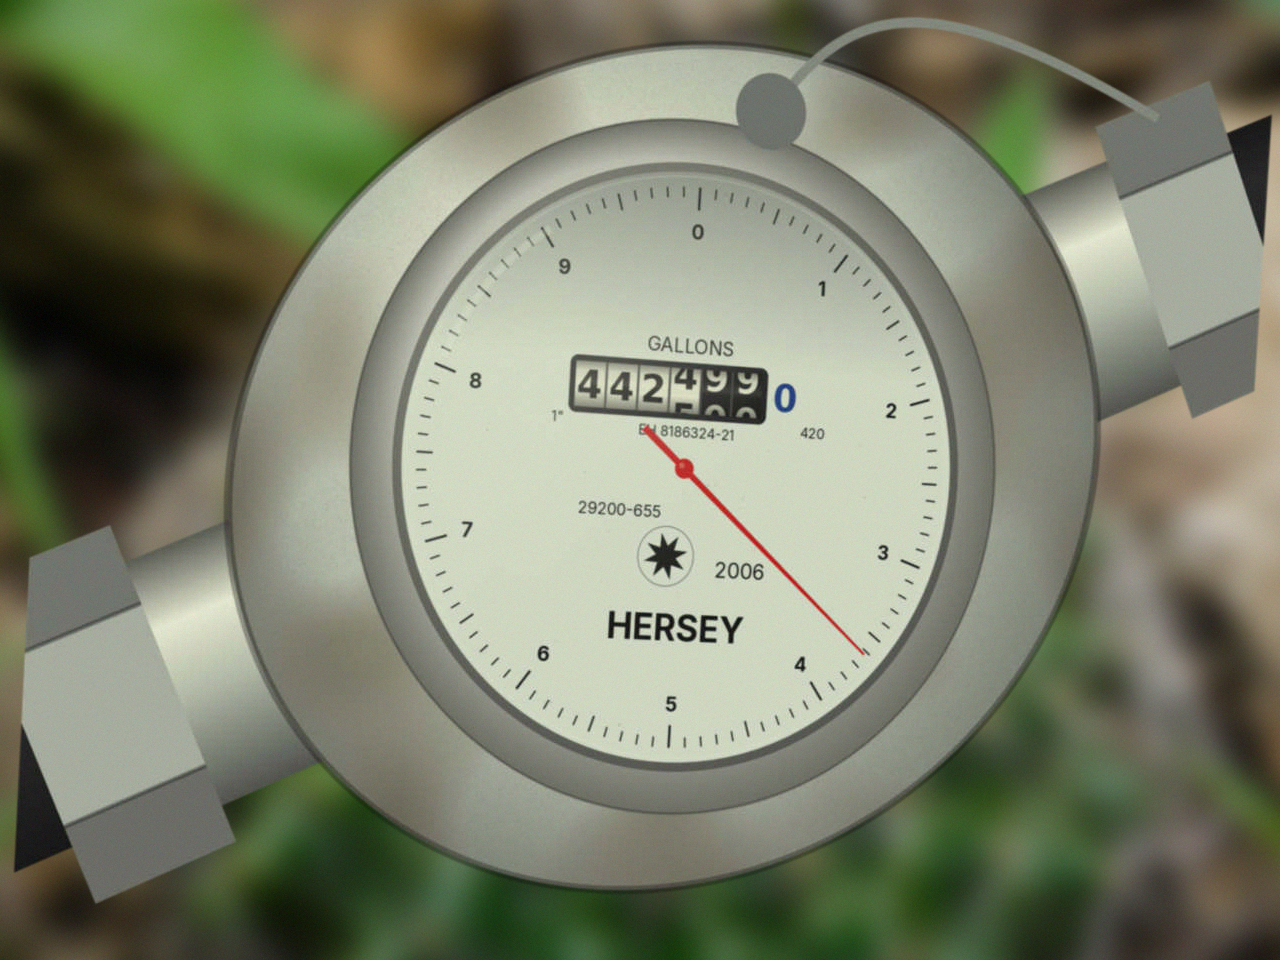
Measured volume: 4424993.6 gal
